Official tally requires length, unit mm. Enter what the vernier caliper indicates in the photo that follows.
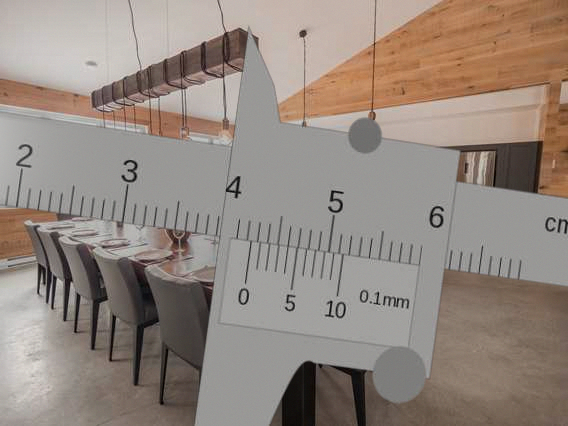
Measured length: 42.4 mm
